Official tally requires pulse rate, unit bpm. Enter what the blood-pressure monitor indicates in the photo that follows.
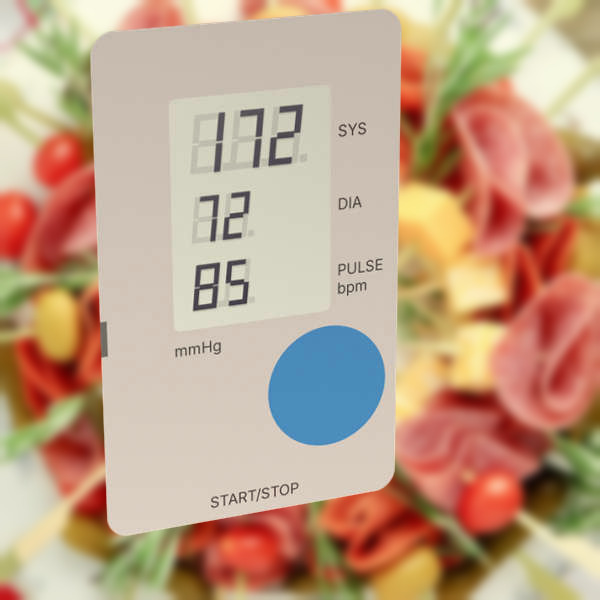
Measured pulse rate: 85 bpm
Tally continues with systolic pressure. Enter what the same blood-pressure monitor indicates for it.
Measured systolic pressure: 172 mmHg
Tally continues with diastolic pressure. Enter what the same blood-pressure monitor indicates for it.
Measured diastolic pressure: 72 mmHg
